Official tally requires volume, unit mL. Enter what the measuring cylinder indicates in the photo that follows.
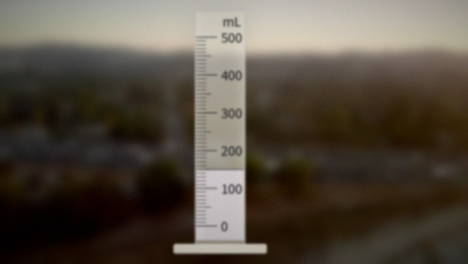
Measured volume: 150 mL
